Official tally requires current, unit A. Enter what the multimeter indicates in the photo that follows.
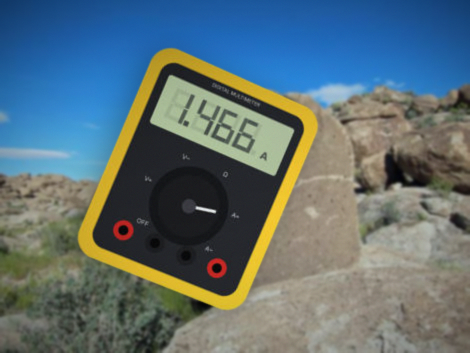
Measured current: 1.466 A
